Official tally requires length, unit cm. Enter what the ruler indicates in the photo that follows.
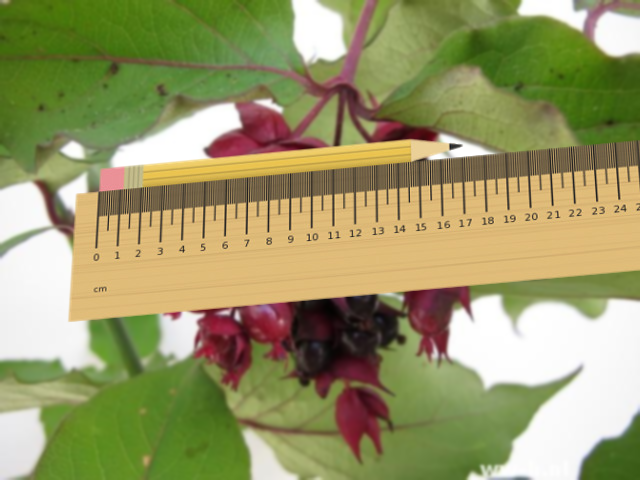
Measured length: 17 cm
